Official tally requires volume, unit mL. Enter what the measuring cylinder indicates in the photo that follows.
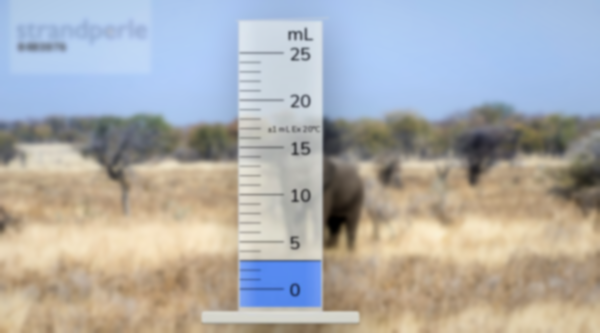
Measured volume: 3 mL
